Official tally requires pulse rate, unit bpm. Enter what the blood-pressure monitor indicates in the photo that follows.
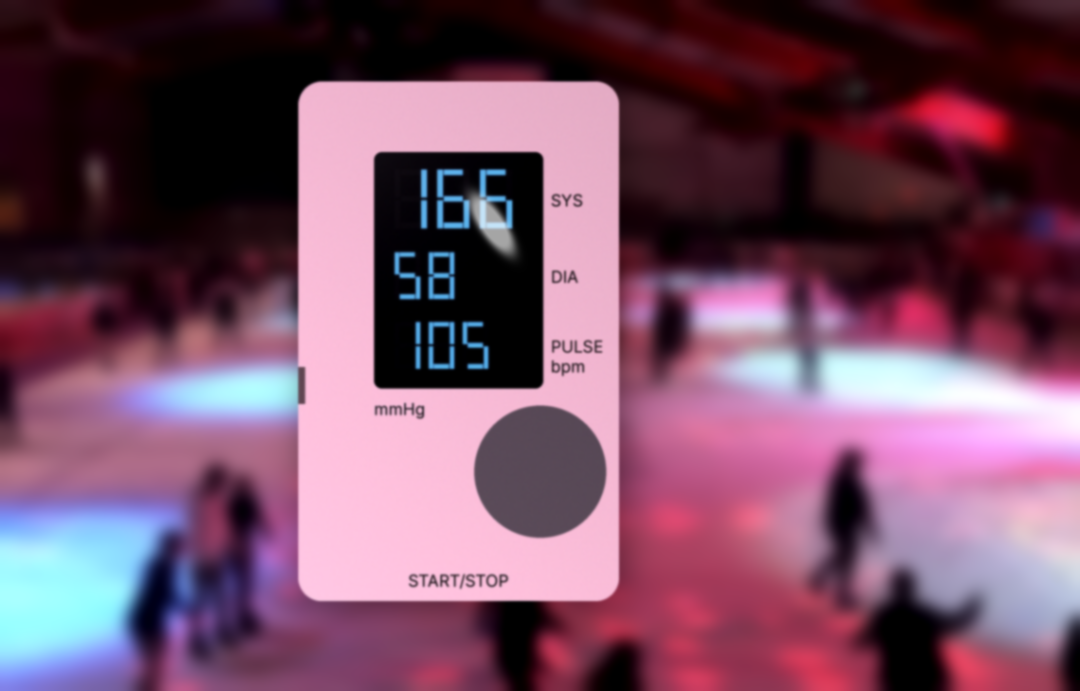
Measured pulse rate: 105 bpm
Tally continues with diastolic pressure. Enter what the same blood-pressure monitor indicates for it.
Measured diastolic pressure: 58 mmHg
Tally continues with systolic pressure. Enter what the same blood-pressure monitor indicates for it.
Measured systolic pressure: 166 mmHg
